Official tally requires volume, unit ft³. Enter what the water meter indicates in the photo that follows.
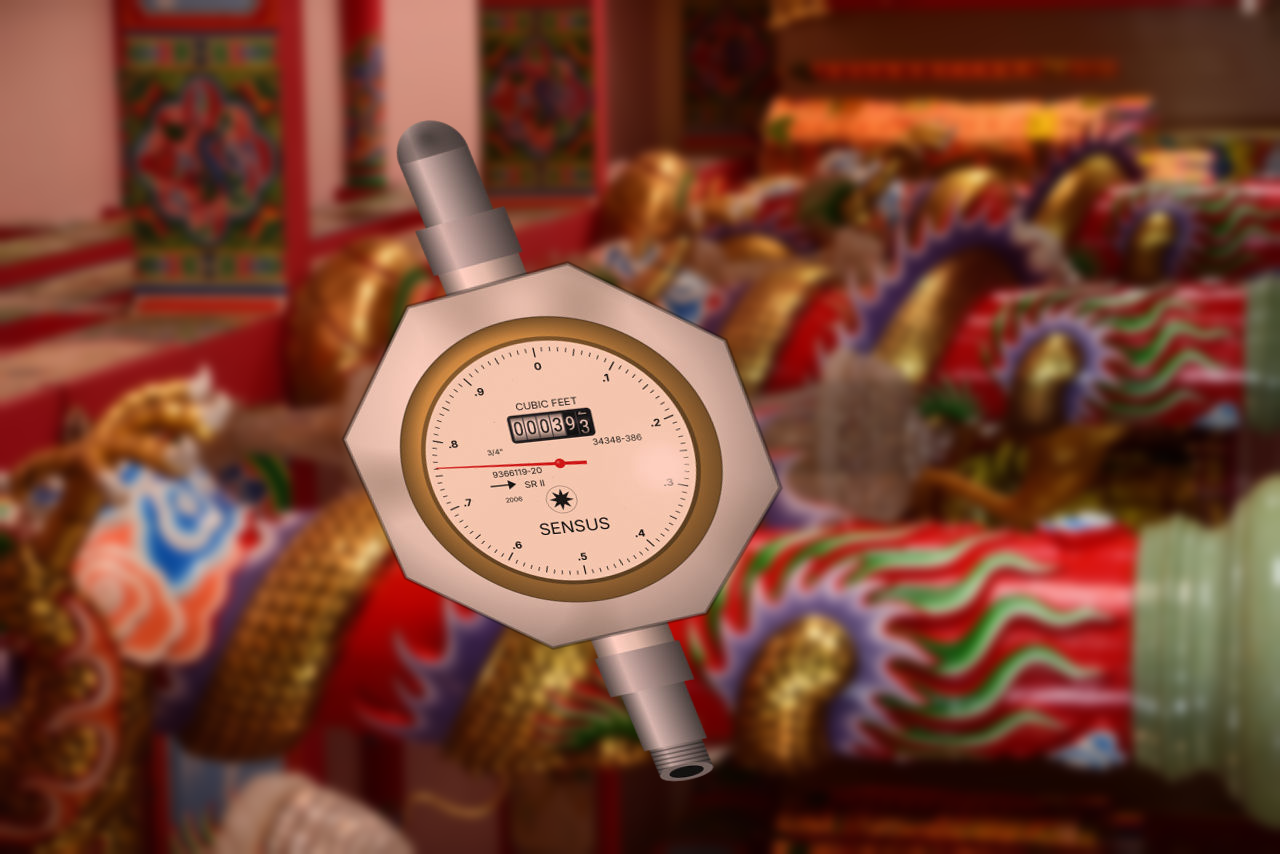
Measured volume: 392.76 ft³
